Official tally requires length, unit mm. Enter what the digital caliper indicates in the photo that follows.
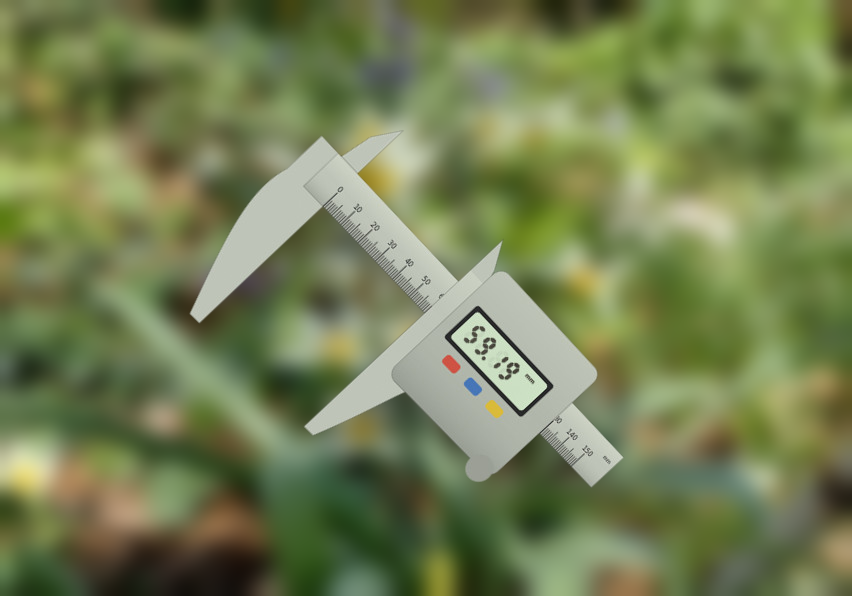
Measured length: 59.19 mm
